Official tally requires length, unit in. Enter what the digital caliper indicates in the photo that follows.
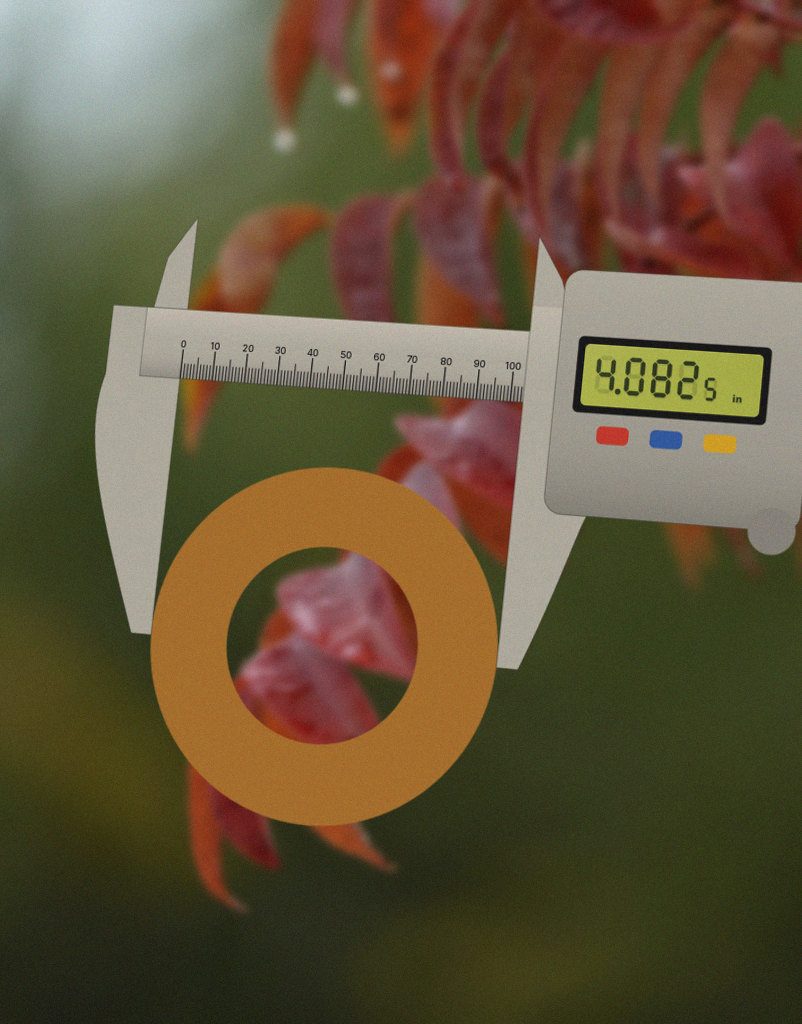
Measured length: 4.0825 in
